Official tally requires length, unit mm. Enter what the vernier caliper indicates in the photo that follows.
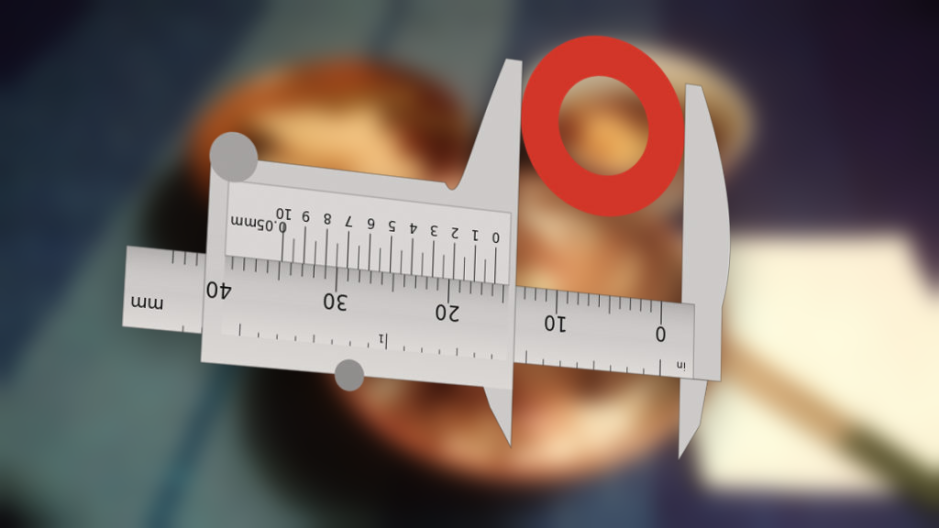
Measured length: 15.8 mm
